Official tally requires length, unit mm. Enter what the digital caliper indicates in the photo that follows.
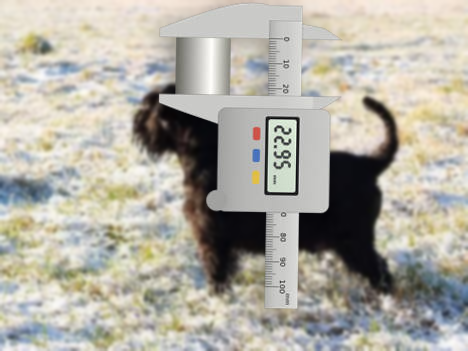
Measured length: 22.95 mm
